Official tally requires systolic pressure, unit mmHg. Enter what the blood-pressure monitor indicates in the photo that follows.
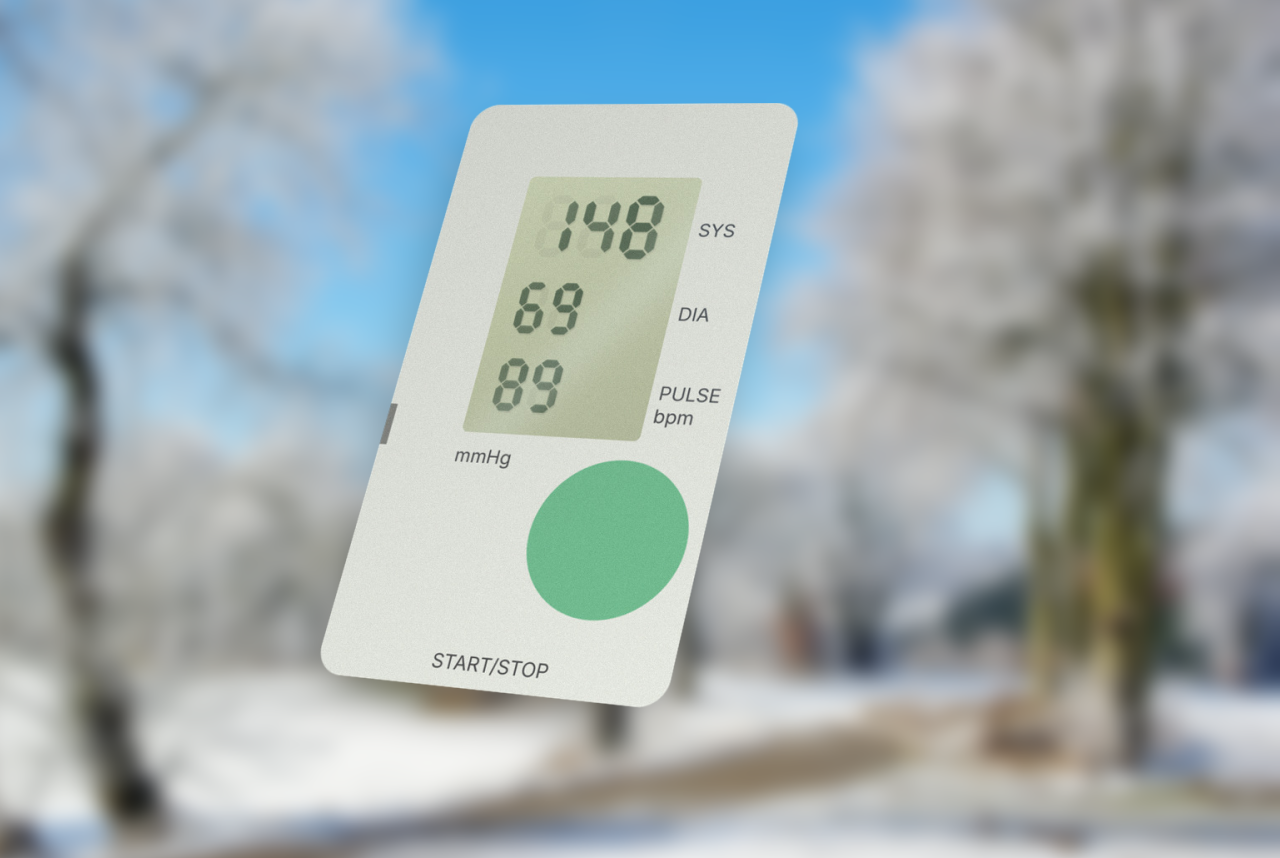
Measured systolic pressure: 148 mmHg
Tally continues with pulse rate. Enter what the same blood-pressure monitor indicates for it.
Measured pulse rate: 89 bpm
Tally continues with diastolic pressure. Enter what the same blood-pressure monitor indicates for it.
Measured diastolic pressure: 69 mmHg
